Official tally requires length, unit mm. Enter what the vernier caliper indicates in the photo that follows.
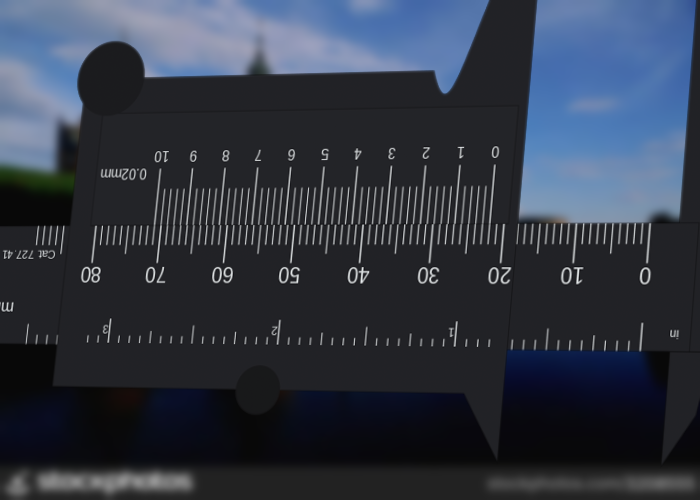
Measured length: 22.0 mm
